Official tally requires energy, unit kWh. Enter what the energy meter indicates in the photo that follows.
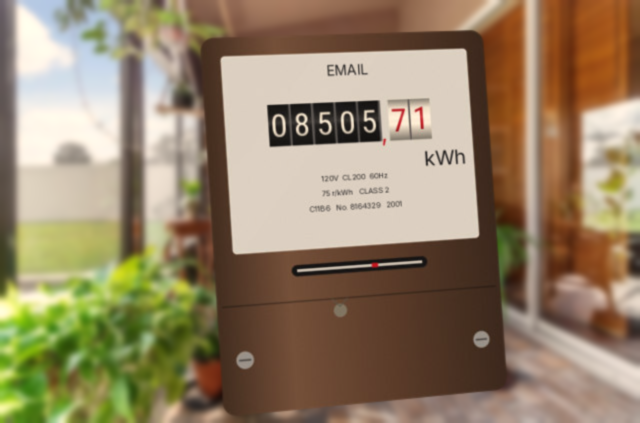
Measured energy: 8505.71 kWh
